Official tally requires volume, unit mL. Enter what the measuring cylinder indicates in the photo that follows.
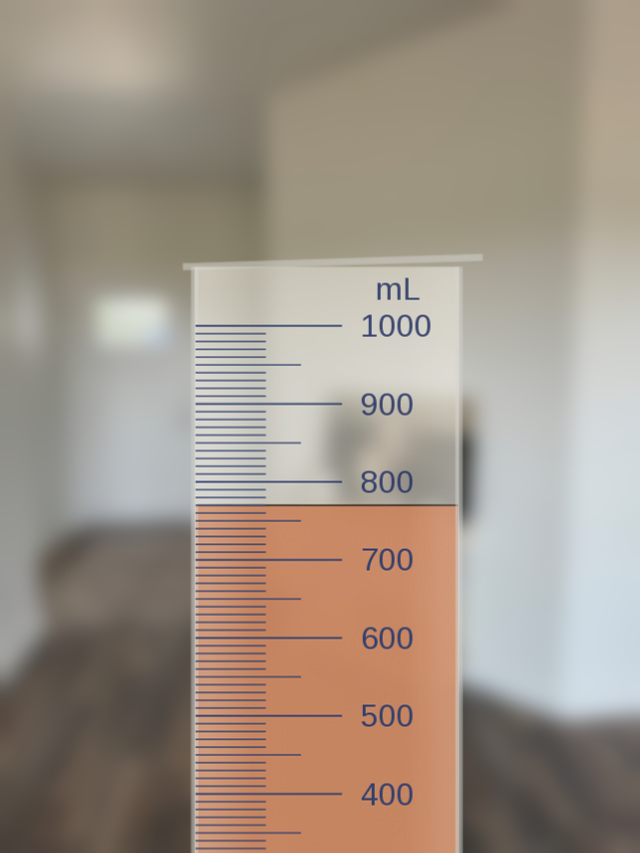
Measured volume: 770 mL
